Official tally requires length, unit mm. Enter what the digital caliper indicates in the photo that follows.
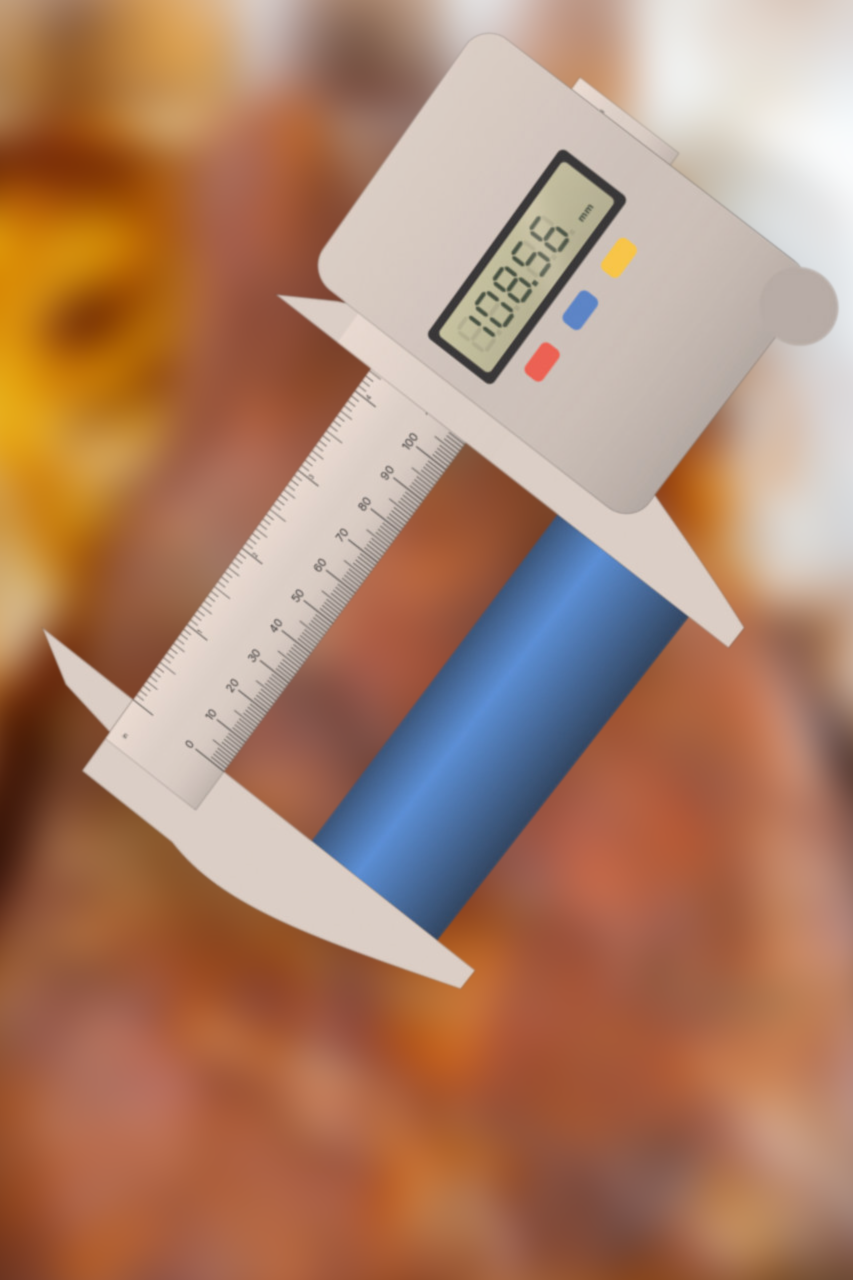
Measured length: 108.56 mm
